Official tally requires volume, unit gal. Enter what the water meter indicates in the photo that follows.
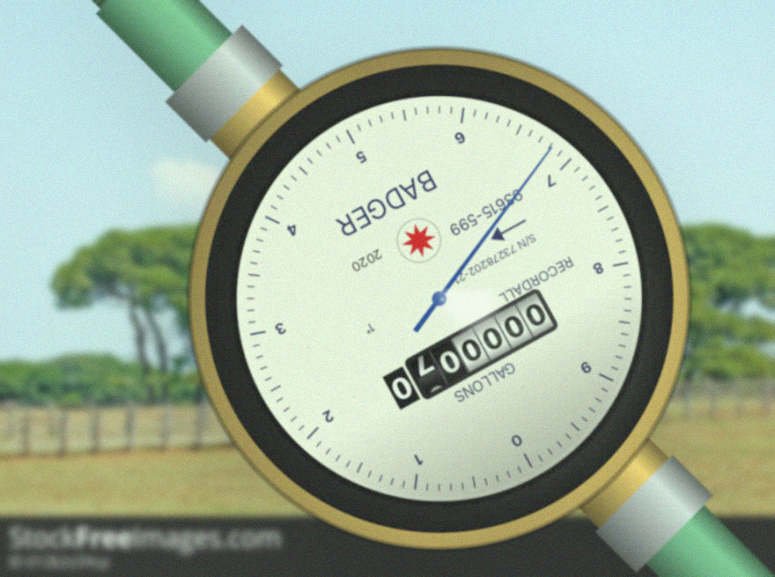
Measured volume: 66.8 gal
